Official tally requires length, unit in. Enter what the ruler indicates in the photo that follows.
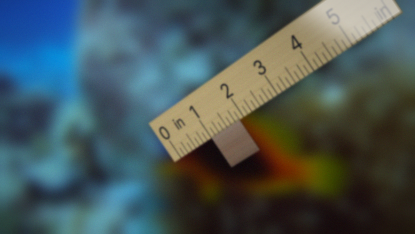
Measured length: 0.875 in
